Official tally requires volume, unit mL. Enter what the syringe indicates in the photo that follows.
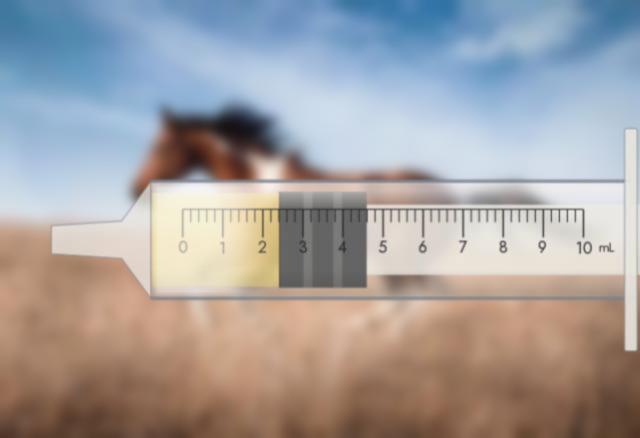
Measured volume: 2.4 mL
